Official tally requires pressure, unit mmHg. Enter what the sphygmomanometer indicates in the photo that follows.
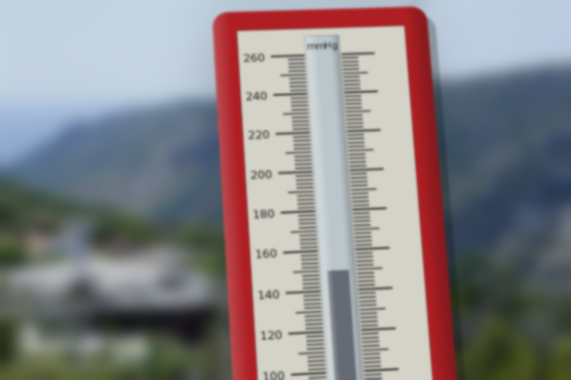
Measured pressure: 150 mmHg
